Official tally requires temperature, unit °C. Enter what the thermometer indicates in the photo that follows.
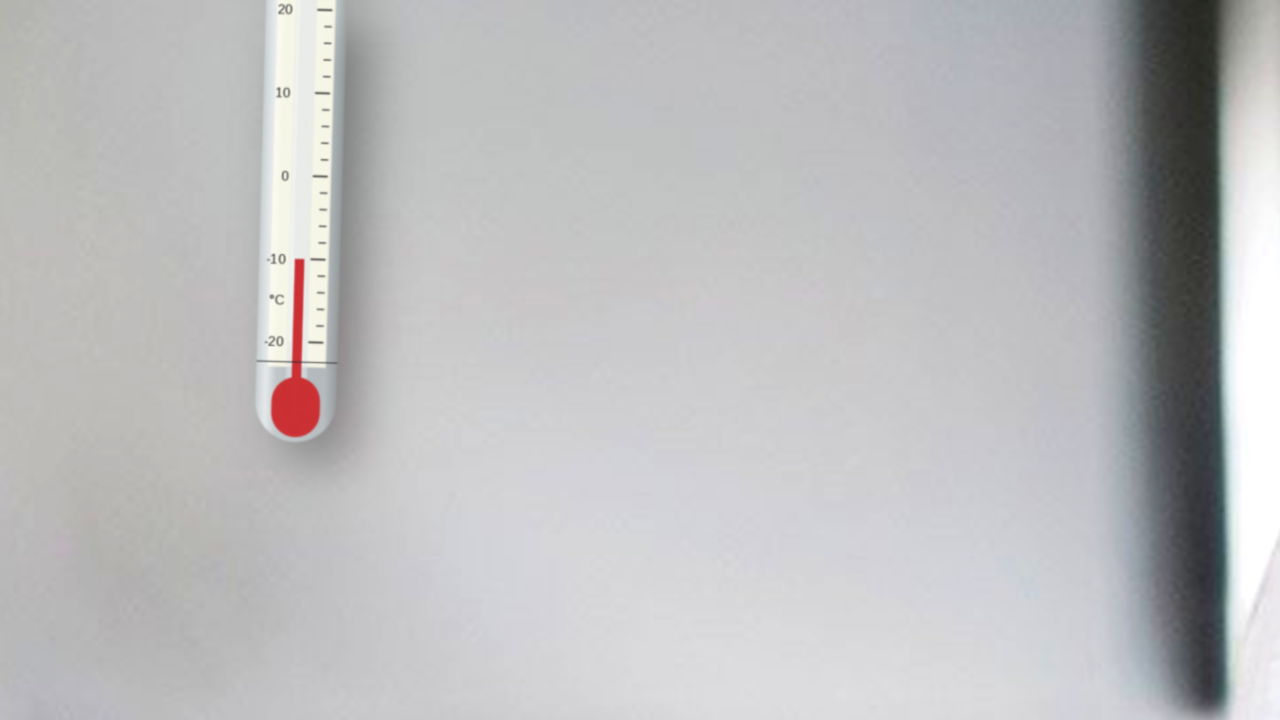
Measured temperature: -10 °C
